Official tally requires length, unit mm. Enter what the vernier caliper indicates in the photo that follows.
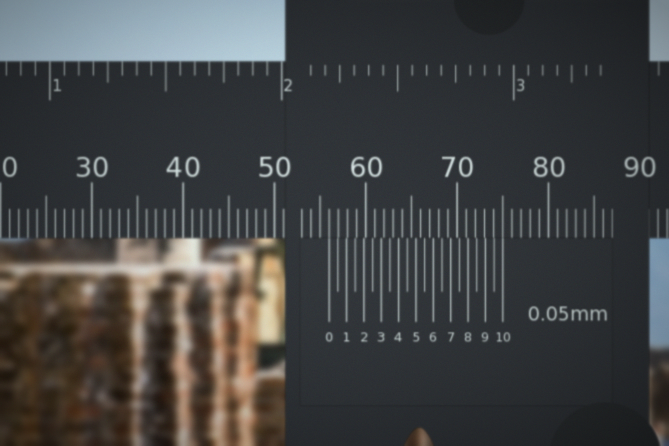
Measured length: 56.0 mm
